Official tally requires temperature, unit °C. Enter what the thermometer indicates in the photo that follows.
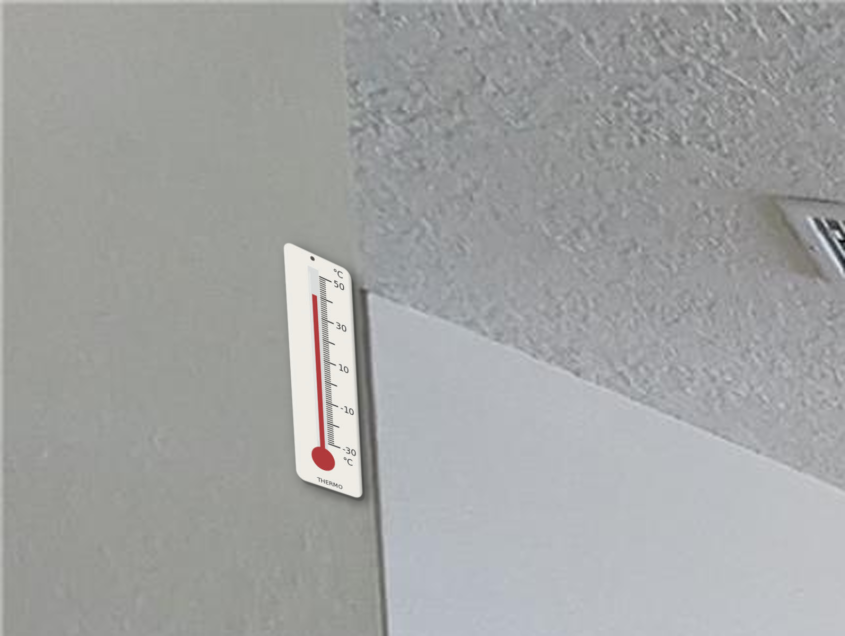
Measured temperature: 40 °C
